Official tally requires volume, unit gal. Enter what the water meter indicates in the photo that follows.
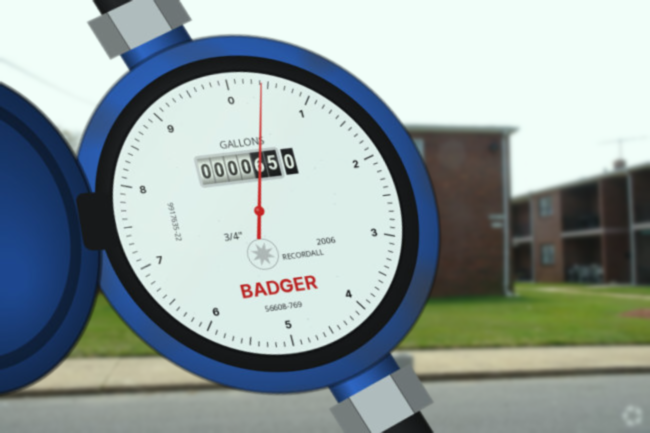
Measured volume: 650.4 gal
